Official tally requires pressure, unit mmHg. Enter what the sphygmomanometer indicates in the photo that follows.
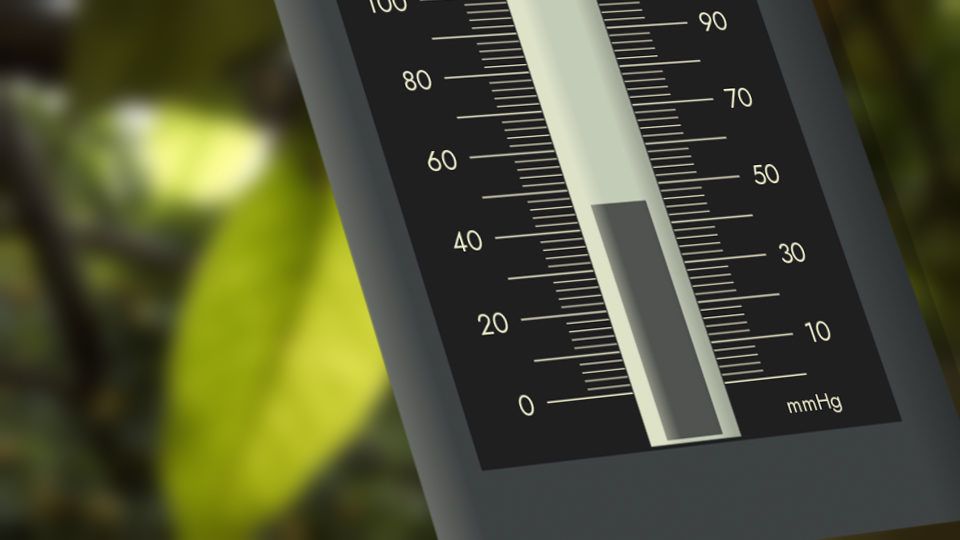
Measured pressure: 46 mmHg
